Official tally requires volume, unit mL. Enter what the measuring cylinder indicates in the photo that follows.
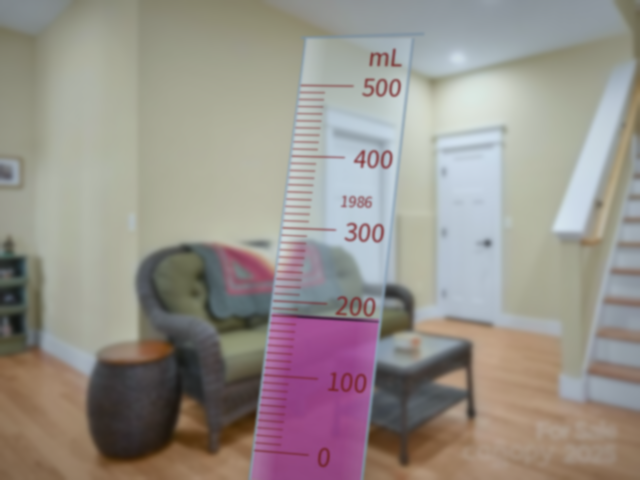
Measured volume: 180 mL
